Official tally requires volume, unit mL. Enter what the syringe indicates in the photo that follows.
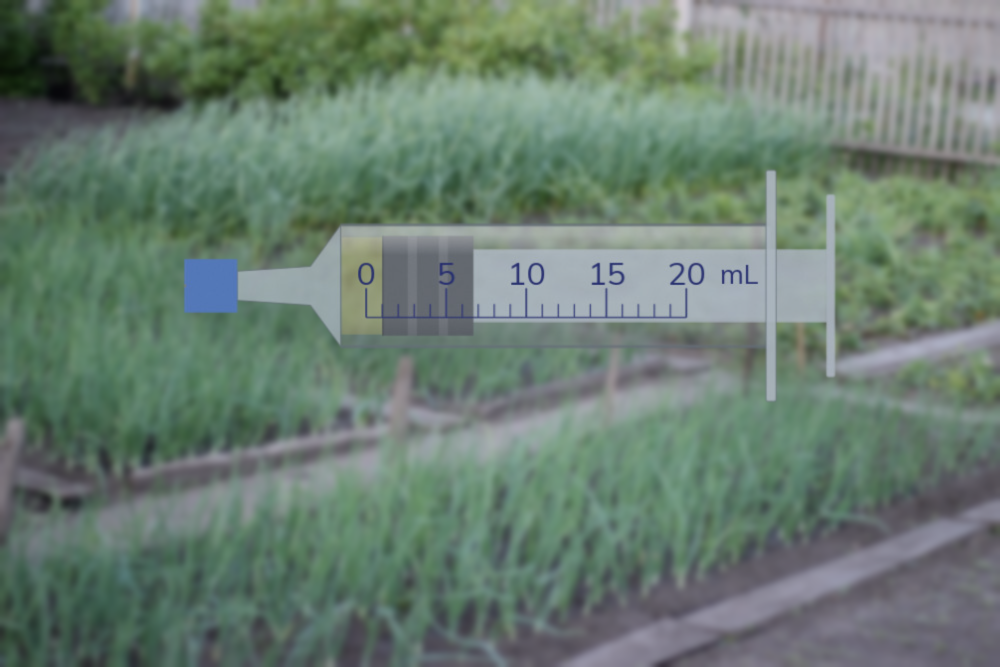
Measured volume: 1 mL
